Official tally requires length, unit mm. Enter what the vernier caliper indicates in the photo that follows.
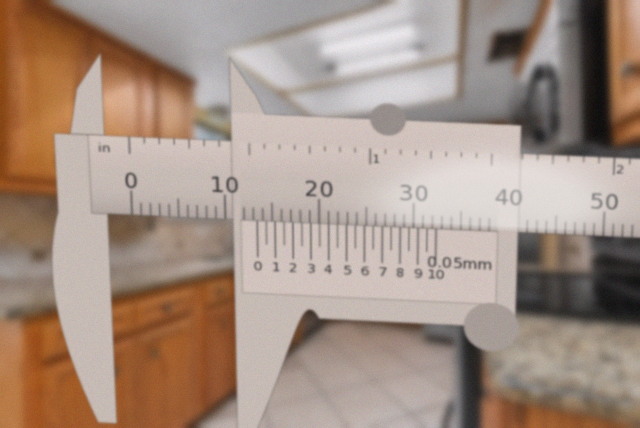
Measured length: 13.4 mm
